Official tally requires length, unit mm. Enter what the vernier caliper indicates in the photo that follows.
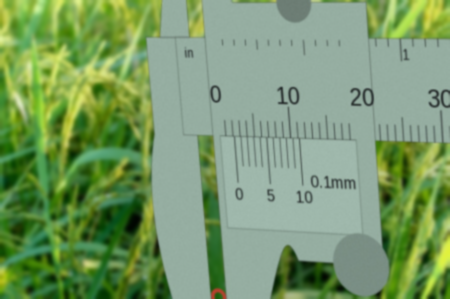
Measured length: 2.2 mm
